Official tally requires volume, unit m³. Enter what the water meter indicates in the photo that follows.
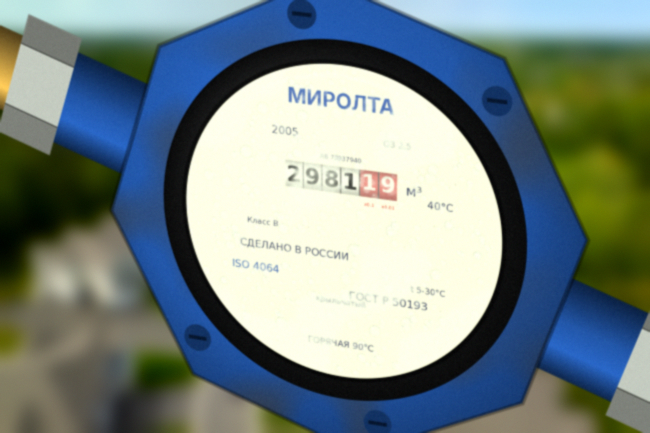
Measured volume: 2981.19 m³
